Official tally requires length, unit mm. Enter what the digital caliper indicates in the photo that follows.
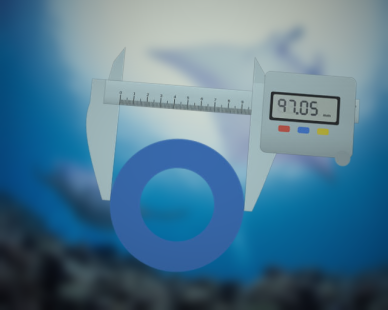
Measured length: 97.05 mm
